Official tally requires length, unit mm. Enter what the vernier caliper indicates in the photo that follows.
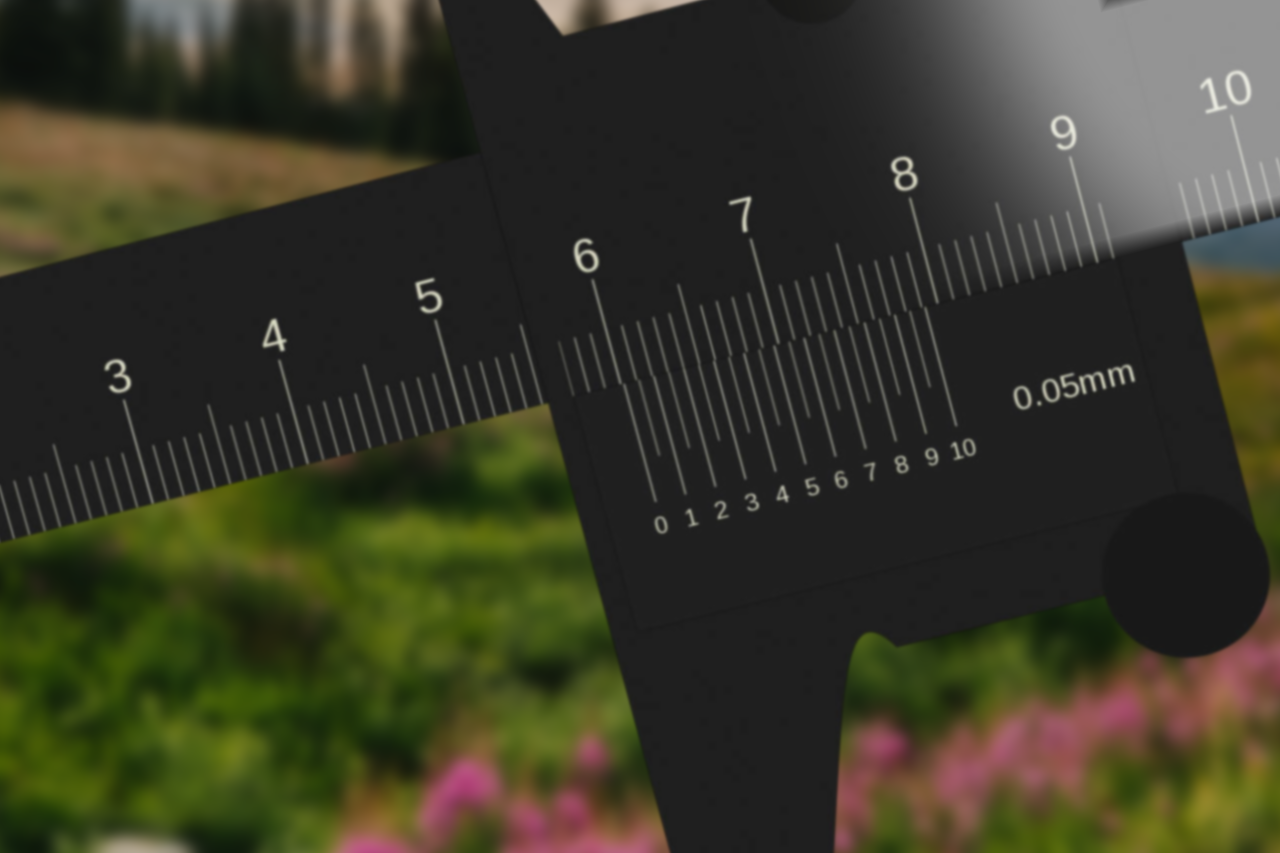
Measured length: 60.2 mm
